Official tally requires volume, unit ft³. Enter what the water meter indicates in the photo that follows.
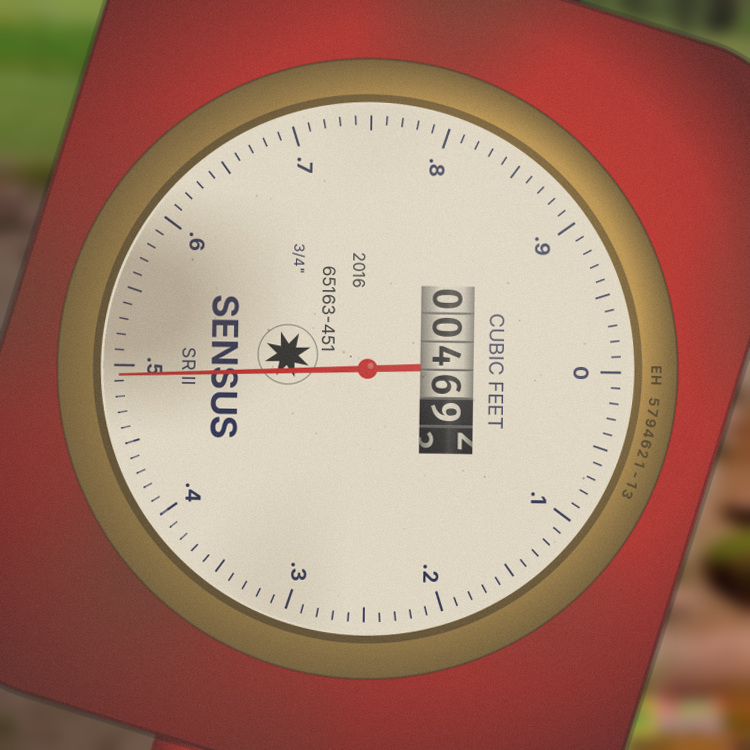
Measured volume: 4692.49 ft³
